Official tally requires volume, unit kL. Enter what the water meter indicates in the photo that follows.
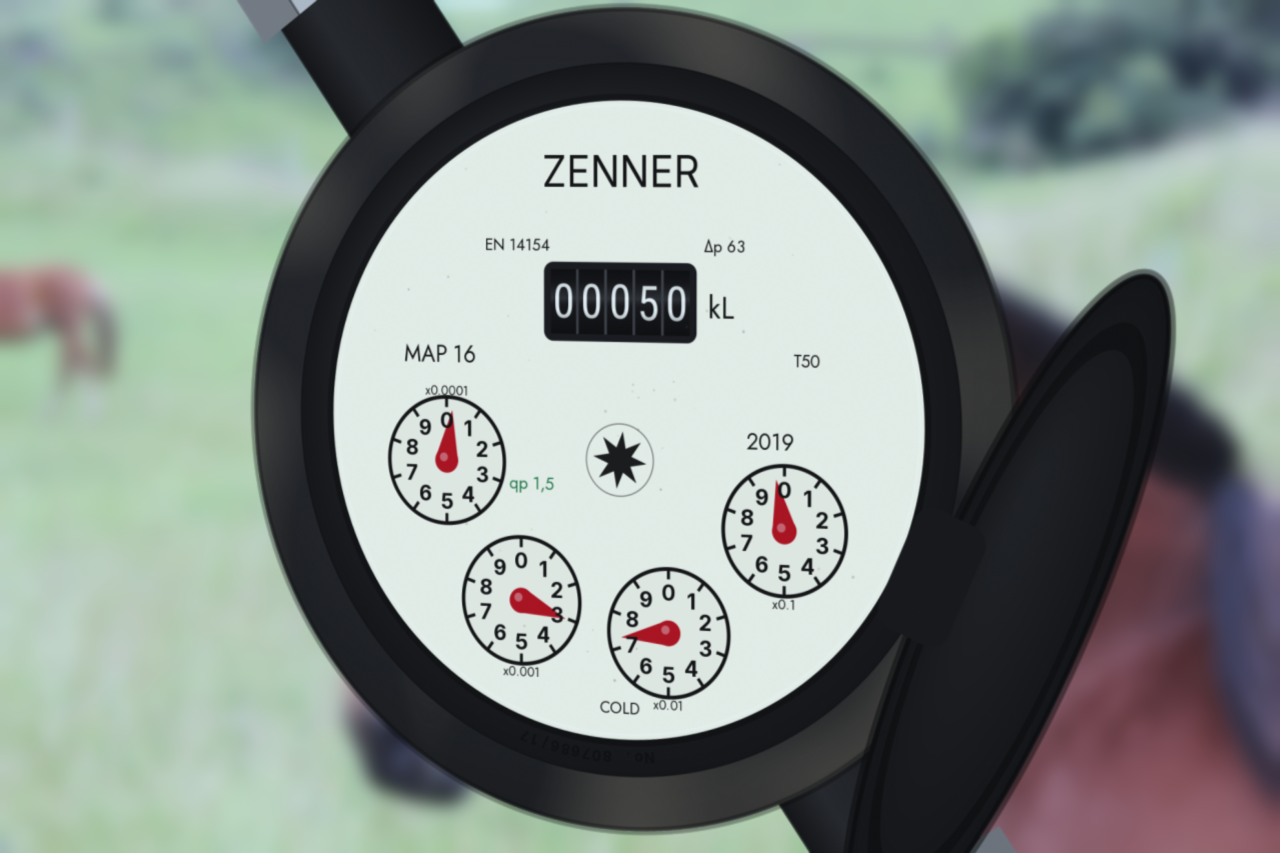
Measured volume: 49.9730 kL
